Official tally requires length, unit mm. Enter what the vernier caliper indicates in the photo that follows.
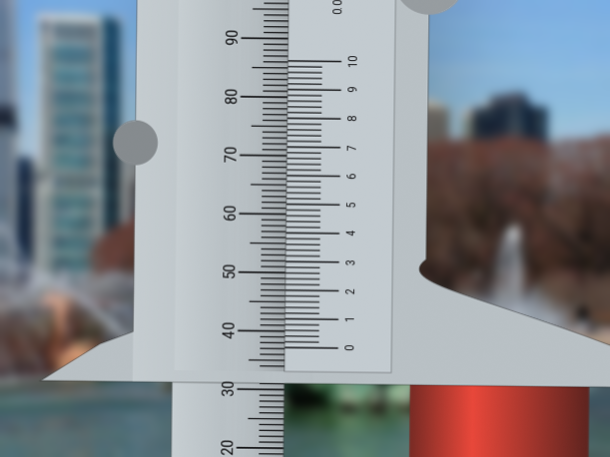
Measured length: 37.2 mm
